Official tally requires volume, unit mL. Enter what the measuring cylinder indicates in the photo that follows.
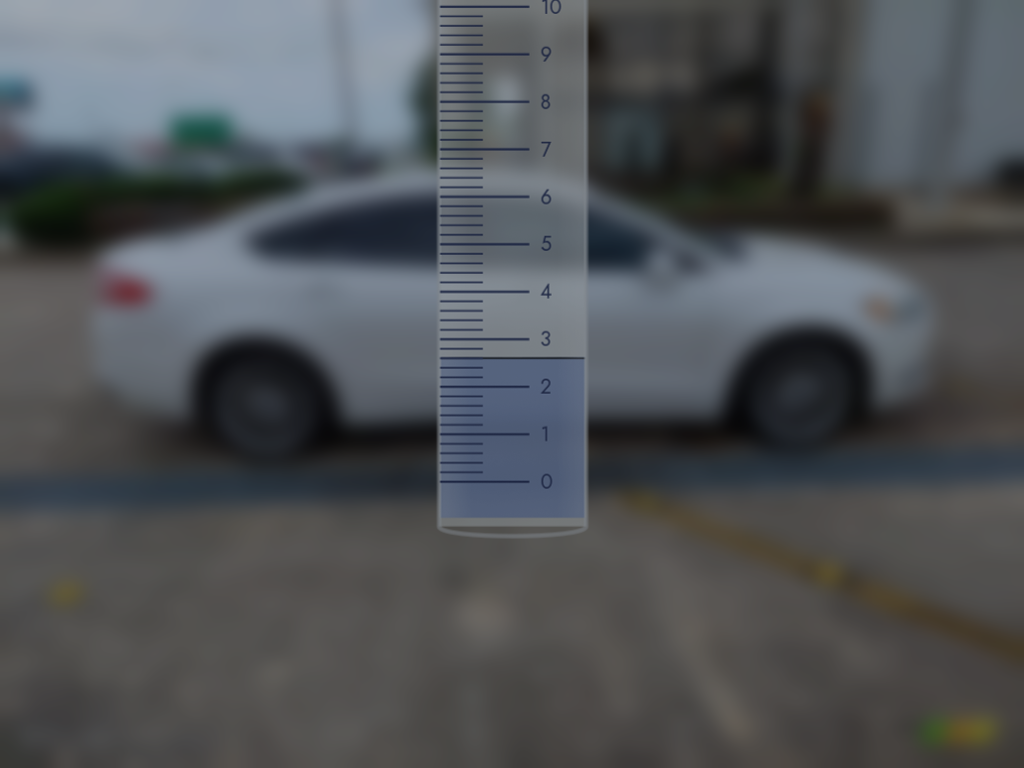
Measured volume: 2.6 mL
